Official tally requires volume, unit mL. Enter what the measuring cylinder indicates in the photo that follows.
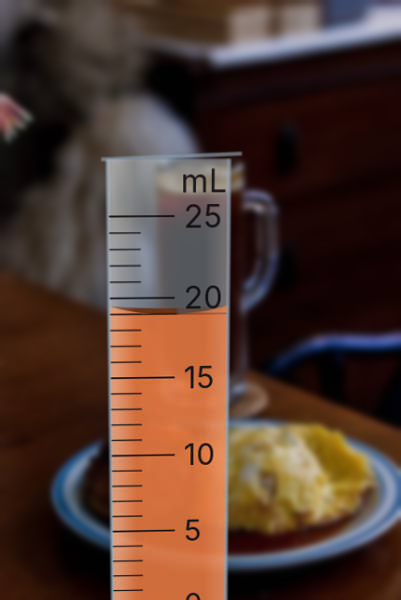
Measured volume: 19 mL
